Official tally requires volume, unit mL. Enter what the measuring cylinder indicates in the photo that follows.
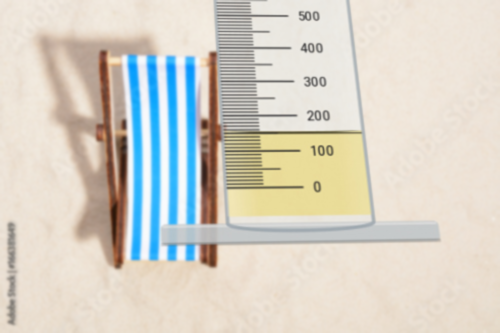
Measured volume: 150 mL
